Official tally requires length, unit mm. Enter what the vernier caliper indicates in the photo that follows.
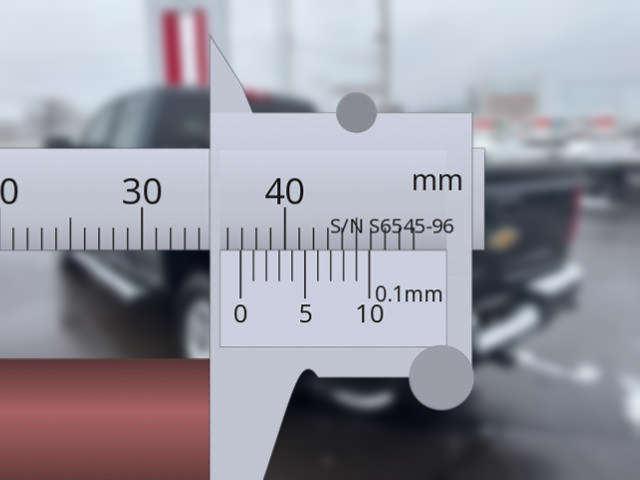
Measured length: 36.9 mm
